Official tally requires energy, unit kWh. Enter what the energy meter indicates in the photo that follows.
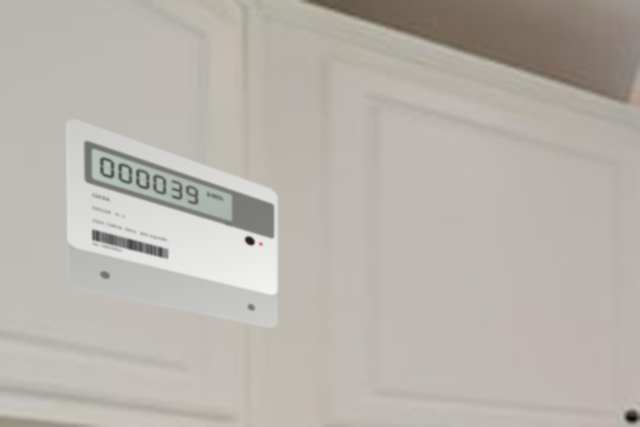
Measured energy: 39 kWh
